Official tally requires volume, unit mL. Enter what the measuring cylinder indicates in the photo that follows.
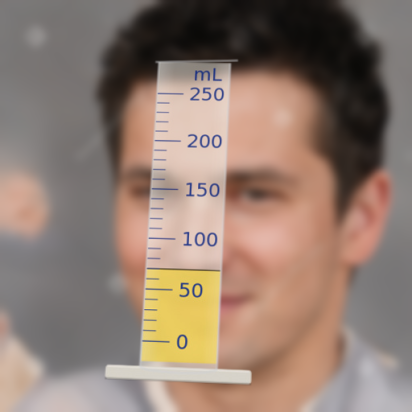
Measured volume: 70 mL
